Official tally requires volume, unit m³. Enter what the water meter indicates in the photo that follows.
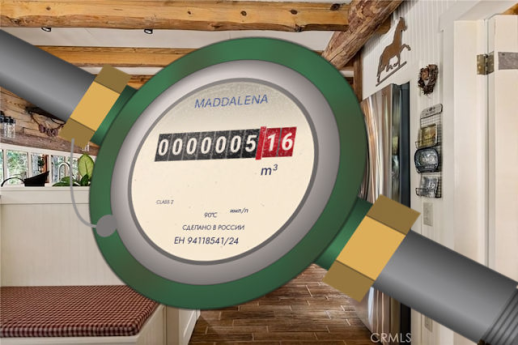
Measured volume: 5.16 m³
